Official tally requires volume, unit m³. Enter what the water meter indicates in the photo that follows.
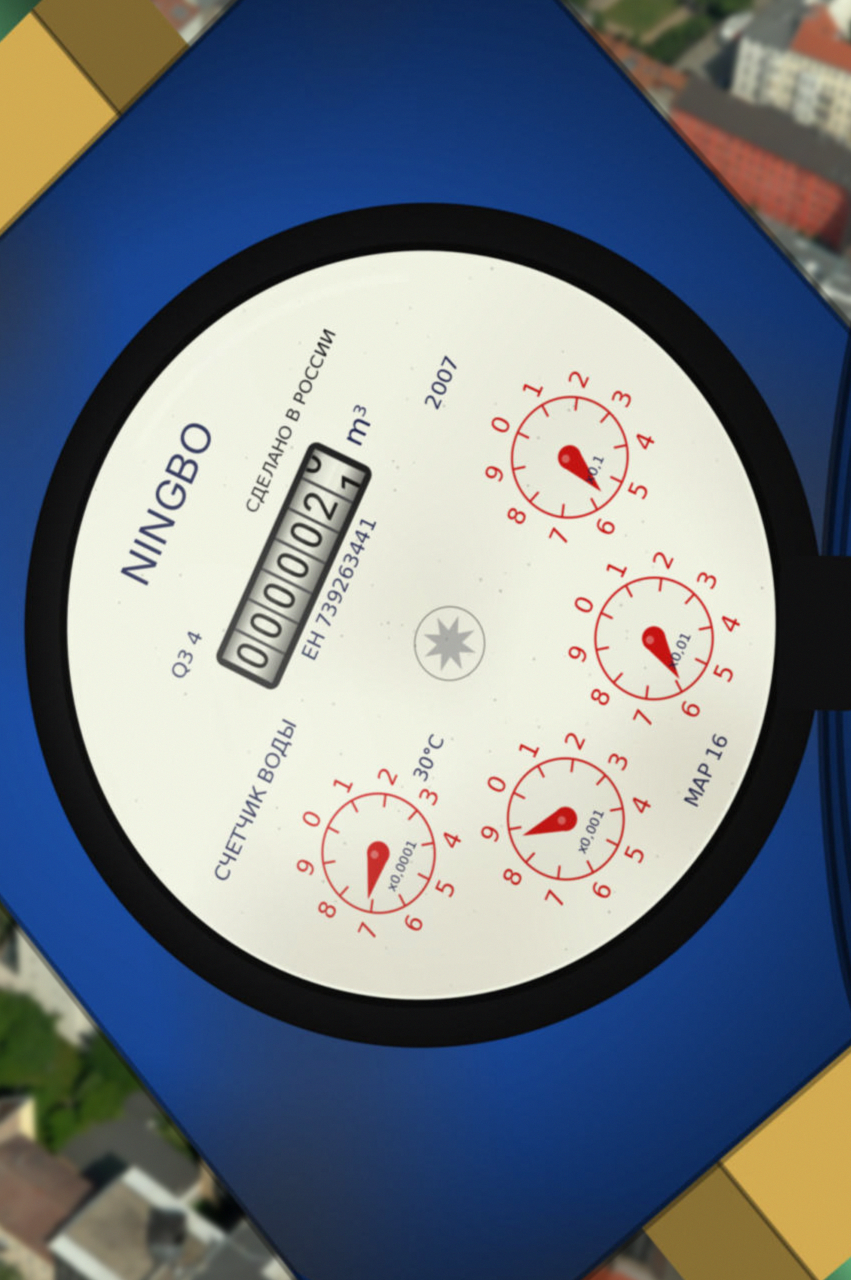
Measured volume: 20.5587 m³
